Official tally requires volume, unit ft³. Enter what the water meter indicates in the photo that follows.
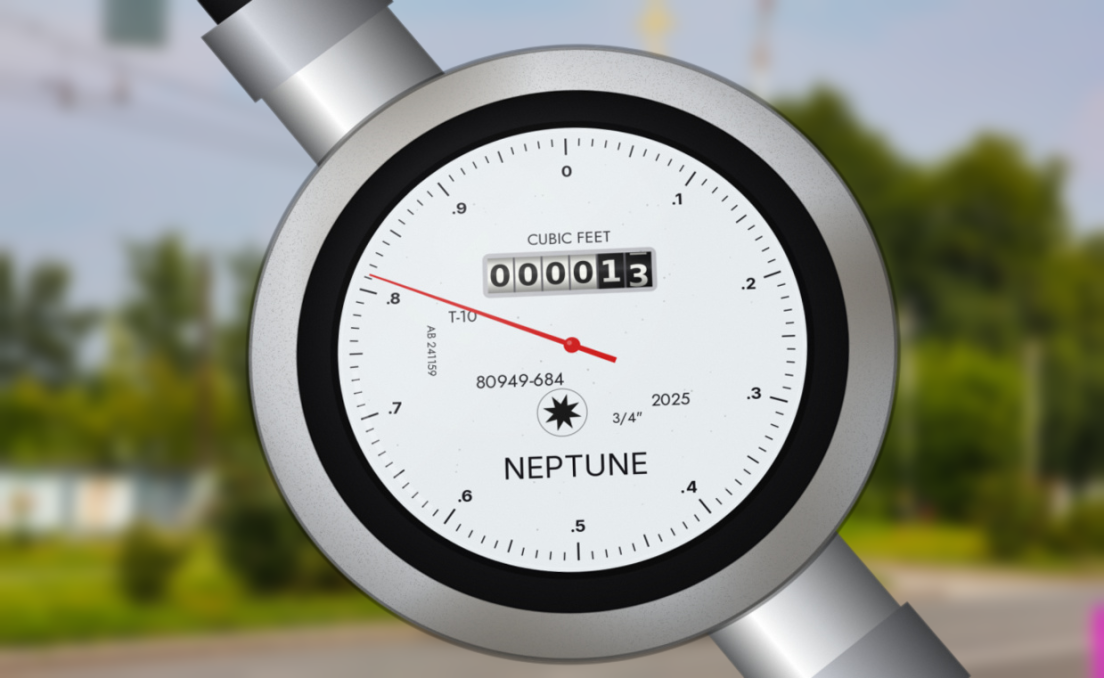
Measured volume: 12.81 ft³
